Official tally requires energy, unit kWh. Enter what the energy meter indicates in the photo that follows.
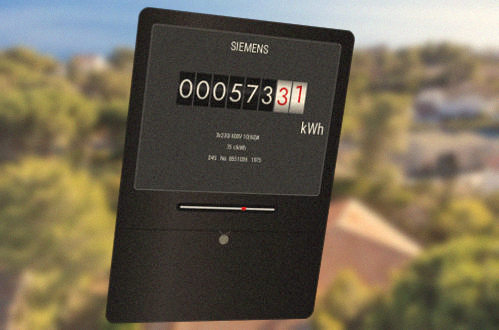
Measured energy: 573.31 kWh
